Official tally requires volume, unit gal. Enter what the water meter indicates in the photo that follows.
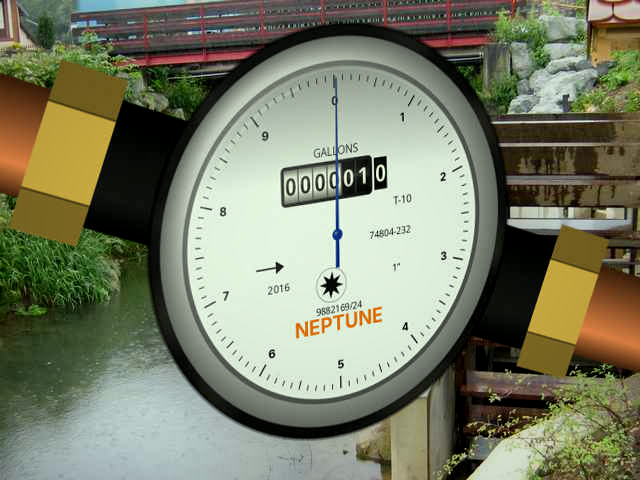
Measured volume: 10.0 gal
